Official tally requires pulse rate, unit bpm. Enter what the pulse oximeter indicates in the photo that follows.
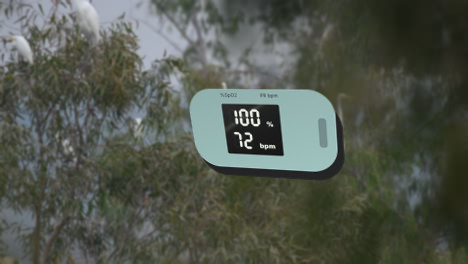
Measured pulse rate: 72 bpm
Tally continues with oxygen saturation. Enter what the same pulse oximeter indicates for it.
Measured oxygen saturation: 100 %
